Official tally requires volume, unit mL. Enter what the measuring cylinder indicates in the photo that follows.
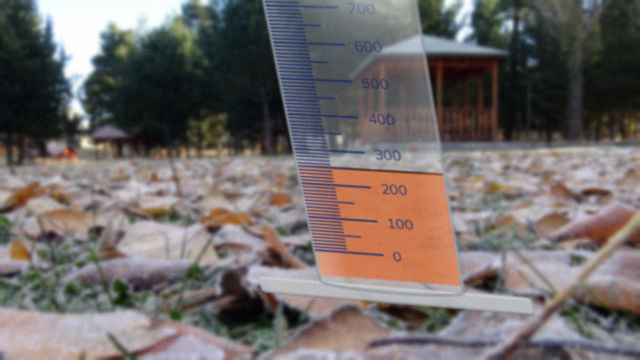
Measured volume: 250 mL
